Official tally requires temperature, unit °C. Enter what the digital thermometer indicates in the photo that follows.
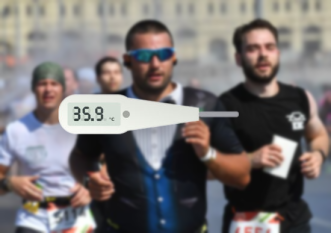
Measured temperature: 35.9 °C
